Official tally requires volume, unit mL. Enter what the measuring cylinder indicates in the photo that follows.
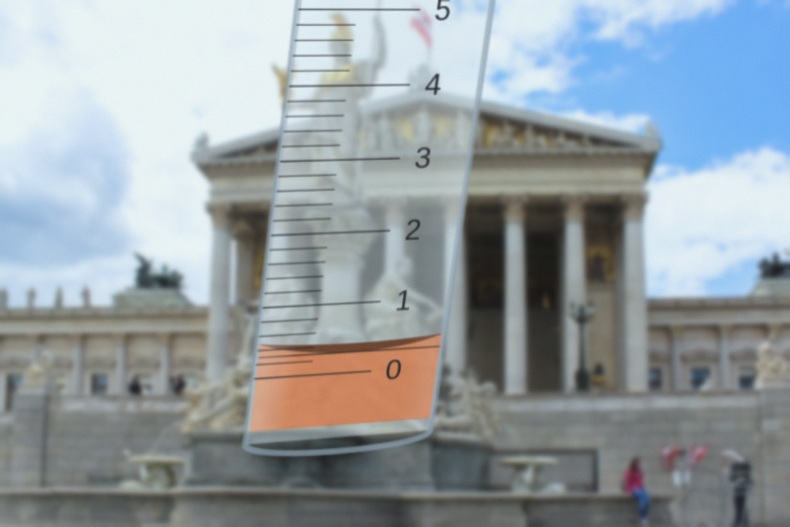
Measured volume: 0.3 mL
